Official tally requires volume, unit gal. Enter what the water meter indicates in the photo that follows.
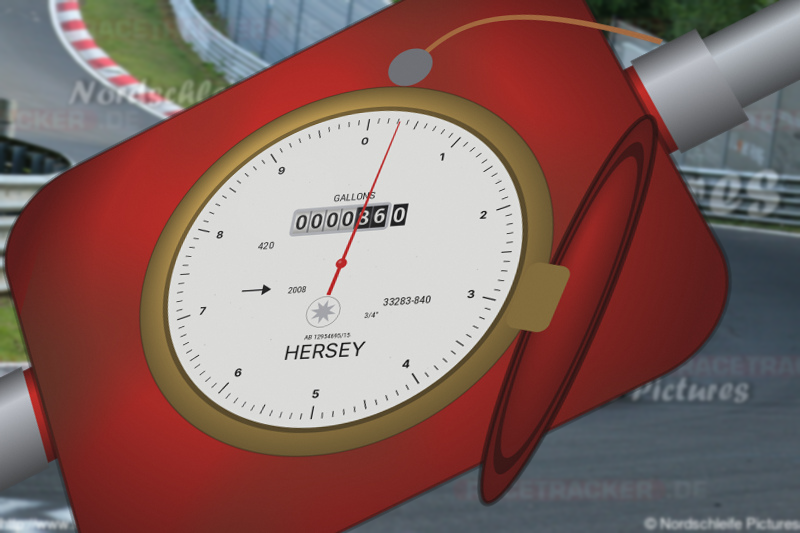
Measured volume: 860.3 gal
